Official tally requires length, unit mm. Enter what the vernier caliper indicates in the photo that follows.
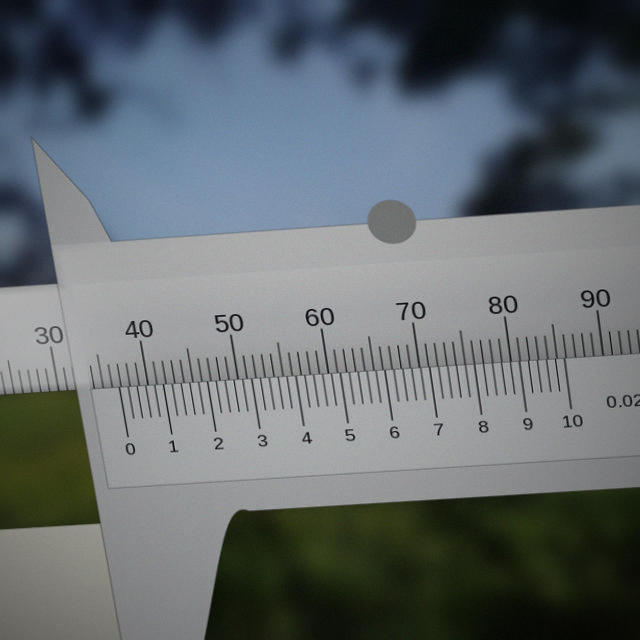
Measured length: 36.8 mm
